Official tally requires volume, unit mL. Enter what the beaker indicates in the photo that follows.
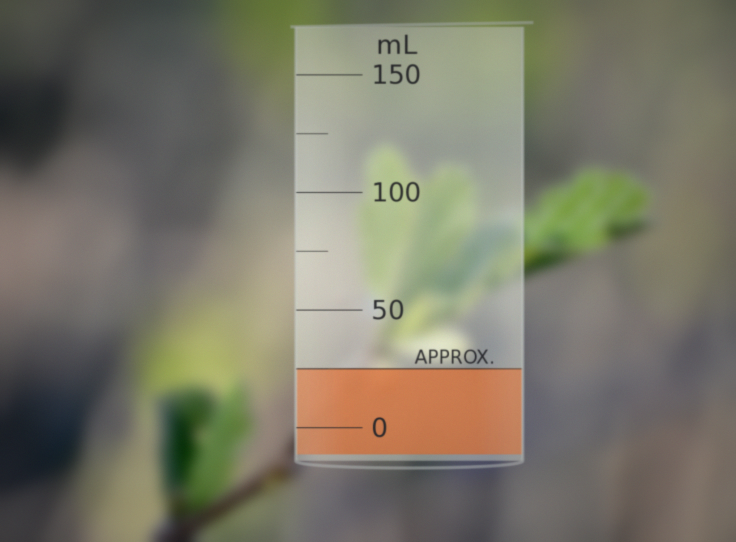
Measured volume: 25 mL
